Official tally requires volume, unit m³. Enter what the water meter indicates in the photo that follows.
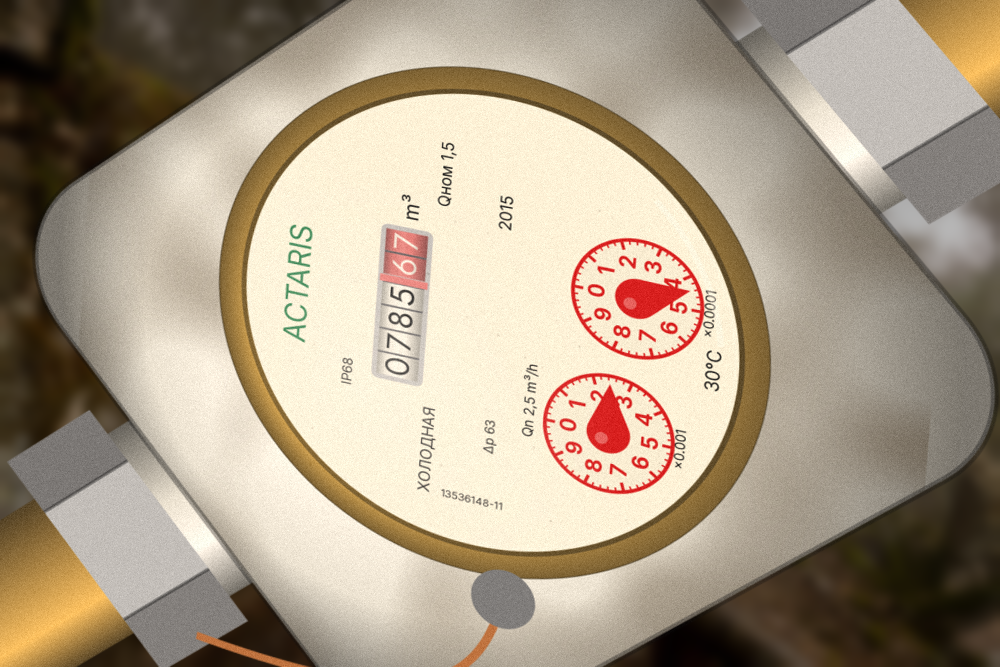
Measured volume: 785.6724 m³
